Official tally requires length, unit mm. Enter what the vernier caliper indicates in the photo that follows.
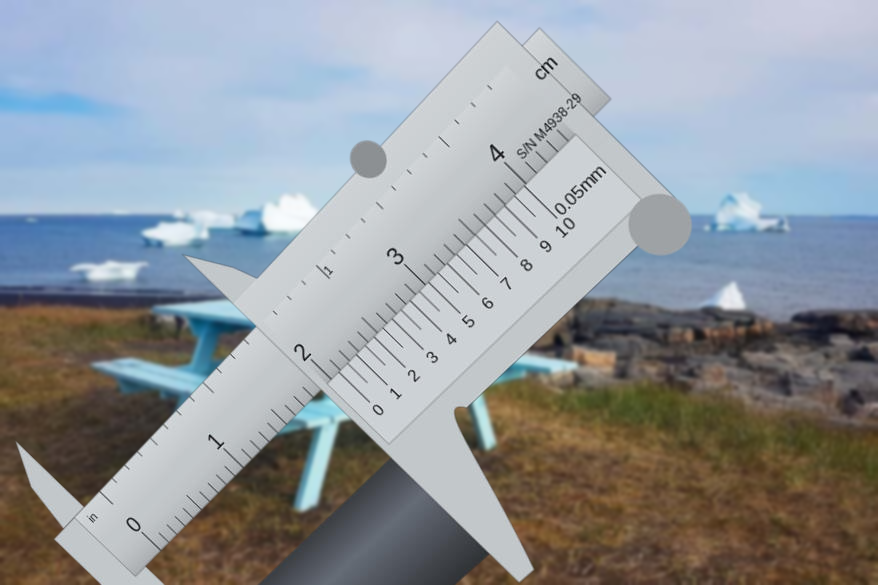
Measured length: 20.8 mm
